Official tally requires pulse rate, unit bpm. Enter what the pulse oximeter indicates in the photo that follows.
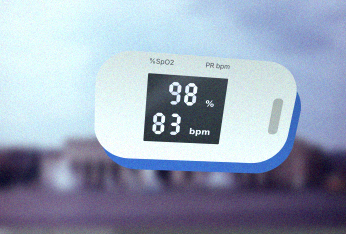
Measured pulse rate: 83 bpm
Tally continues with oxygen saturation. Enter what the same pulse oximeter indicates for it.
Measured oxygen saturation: 98 %
